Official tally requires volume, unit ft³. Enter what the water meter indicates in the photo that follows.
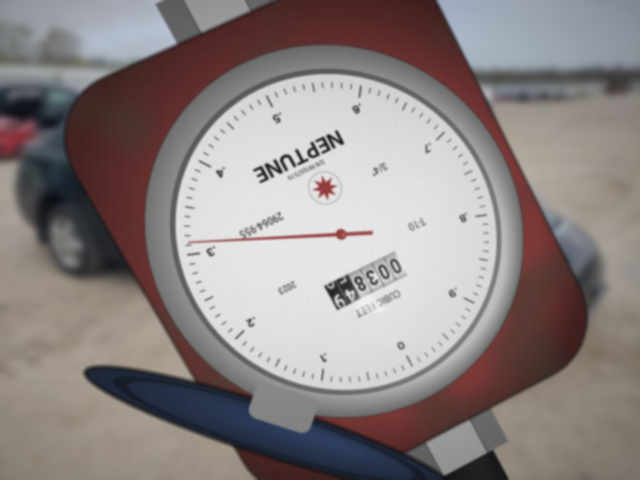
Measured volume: 3849.31 ft³
